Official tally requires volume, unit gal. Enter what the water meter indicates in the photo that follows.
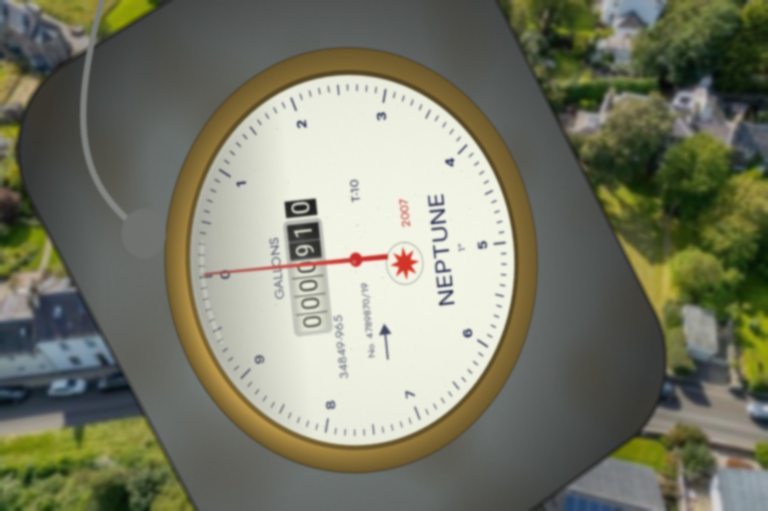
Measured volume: 910.0 gal
